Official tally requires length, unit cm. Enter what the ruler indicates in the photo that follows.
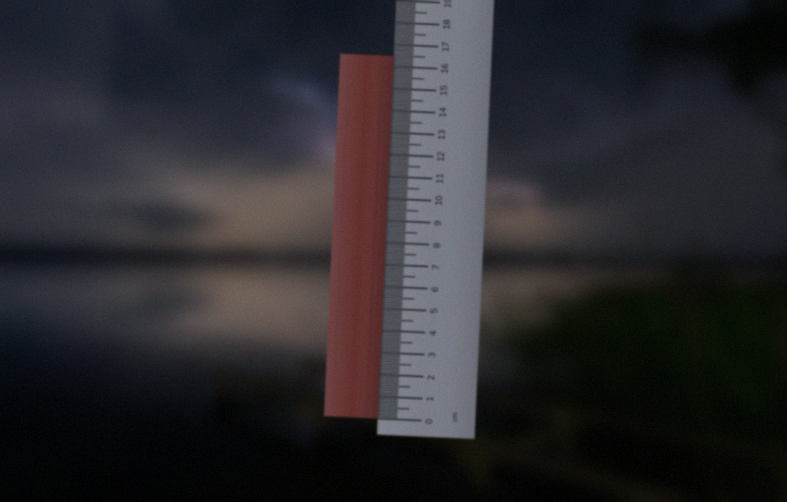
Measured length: 16.5 cm
